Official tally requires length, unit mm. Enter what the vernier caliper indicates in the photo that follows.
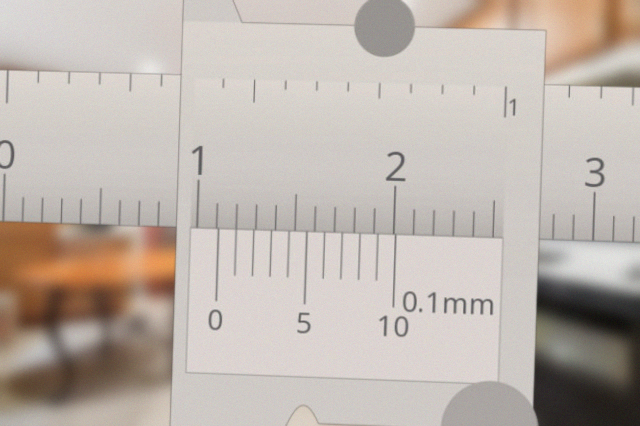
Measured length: 11.1 mm
